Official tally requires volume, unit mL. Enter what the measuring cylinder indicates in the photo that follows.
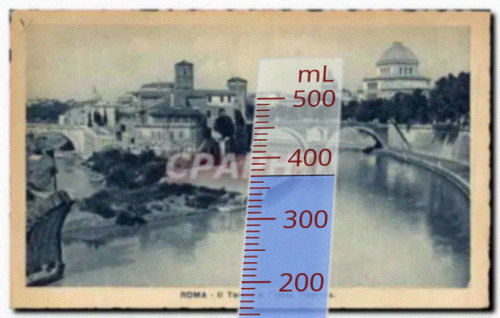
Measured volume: 370 mL
